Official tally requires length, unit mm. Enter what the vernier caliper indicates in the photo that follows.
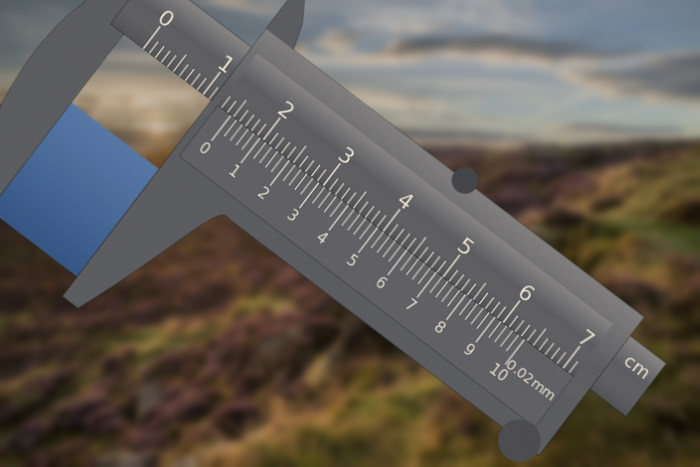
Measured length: 14.6 mm
